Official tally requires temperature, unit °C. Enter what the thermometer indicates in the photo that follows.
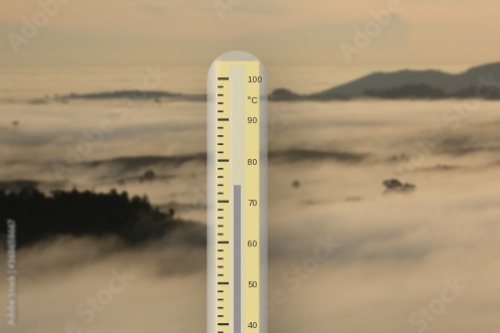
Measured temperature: 74 °C
